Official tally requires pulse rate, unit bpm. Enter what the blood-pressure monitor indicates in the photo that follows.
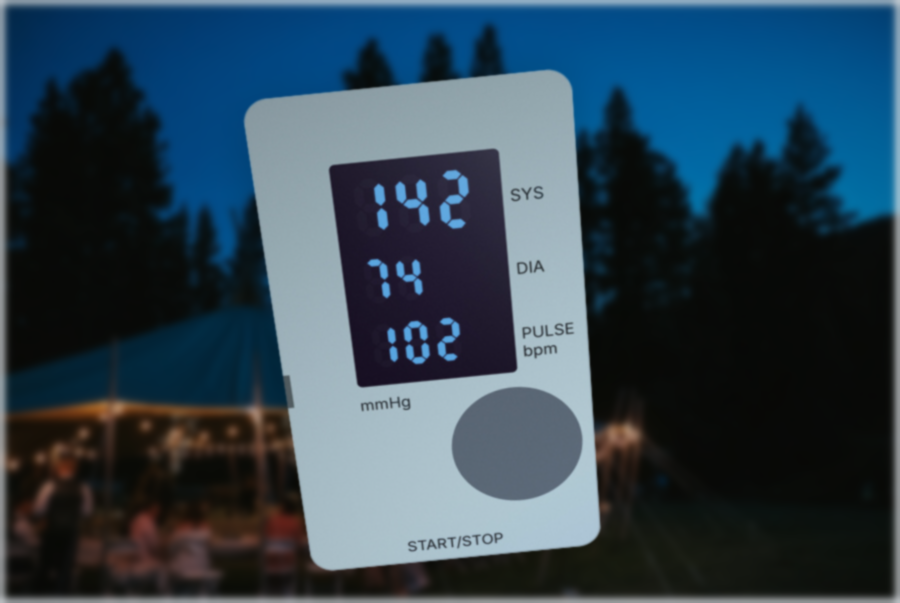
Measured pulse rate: 102 bpm
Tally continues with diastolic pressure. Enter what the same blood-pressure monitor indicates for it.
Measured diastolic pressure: 74 mmHg
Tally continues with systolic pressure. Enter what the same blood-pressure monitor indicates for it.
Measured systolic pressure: 142 mmHg
